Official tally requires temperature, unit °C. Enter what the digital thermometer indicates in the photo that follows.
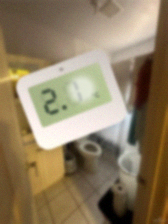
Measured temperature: 2.1 °C
